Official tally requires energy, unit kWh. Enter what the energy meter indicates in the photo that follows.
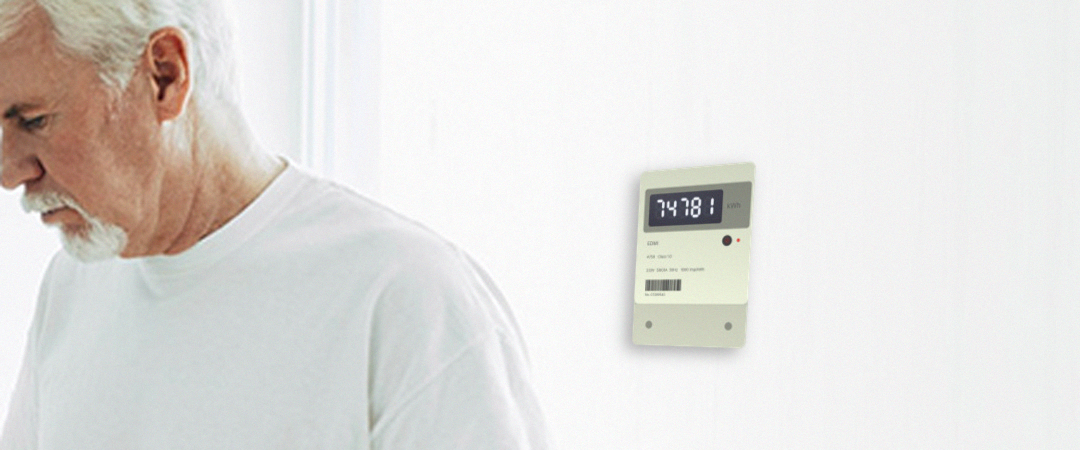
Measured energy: 74781 kWh
